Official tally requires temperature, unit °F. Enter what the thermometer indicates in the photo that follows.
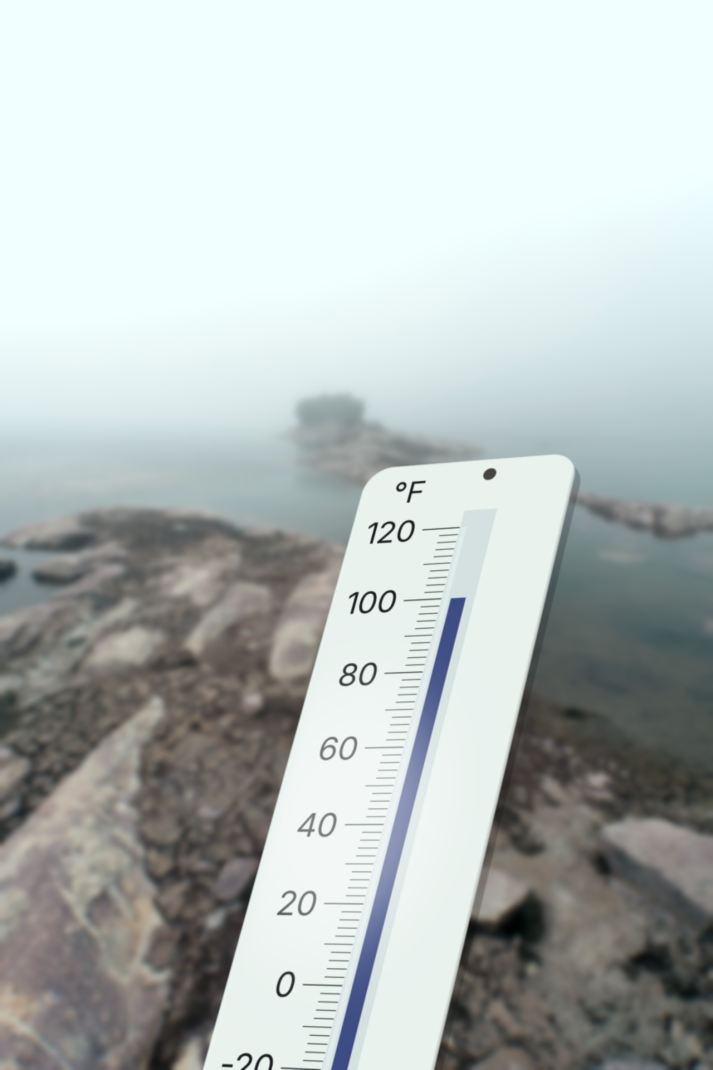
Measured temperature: 100 °F
